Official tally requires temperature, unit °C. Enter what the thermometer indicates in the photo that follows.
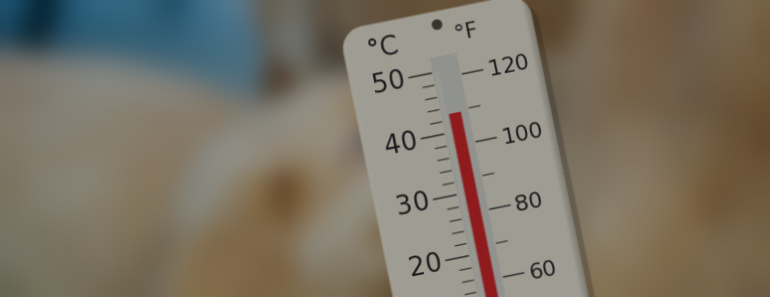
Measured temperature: 43 °C
